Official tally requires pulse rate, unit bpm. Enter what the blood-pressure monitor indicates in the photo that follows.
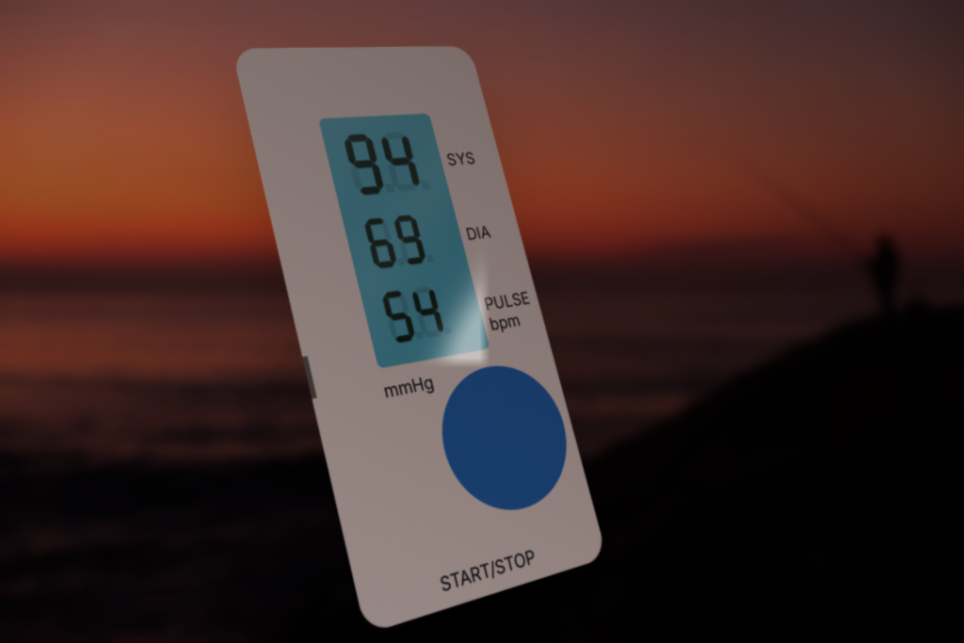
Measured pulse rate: 54 bpm
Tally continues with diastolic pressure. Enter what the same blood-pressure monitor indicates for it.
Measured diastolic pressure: 69 mmHg
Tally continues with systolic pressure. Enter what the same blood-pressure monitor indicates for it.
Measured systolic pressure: 94 mmHg
